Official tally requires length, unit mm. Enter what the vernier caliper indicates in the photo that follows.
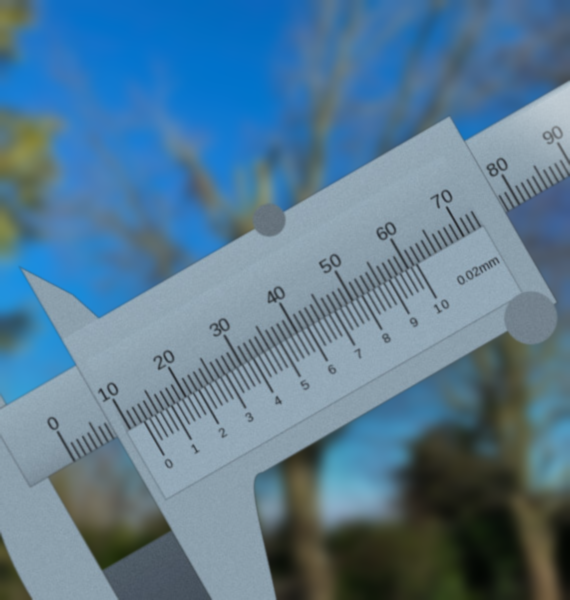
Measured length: 12.5 mm
